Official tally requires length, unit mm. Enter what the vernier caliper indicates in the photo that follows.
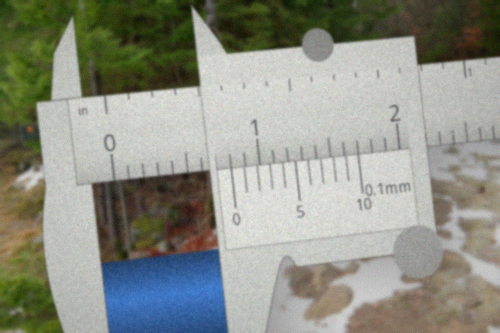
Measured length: 8.0 mm
